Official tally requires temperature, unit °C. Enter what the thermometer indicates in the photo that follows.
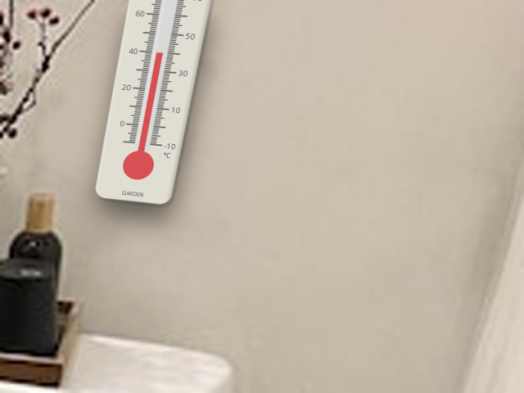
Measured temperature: 40 °C
